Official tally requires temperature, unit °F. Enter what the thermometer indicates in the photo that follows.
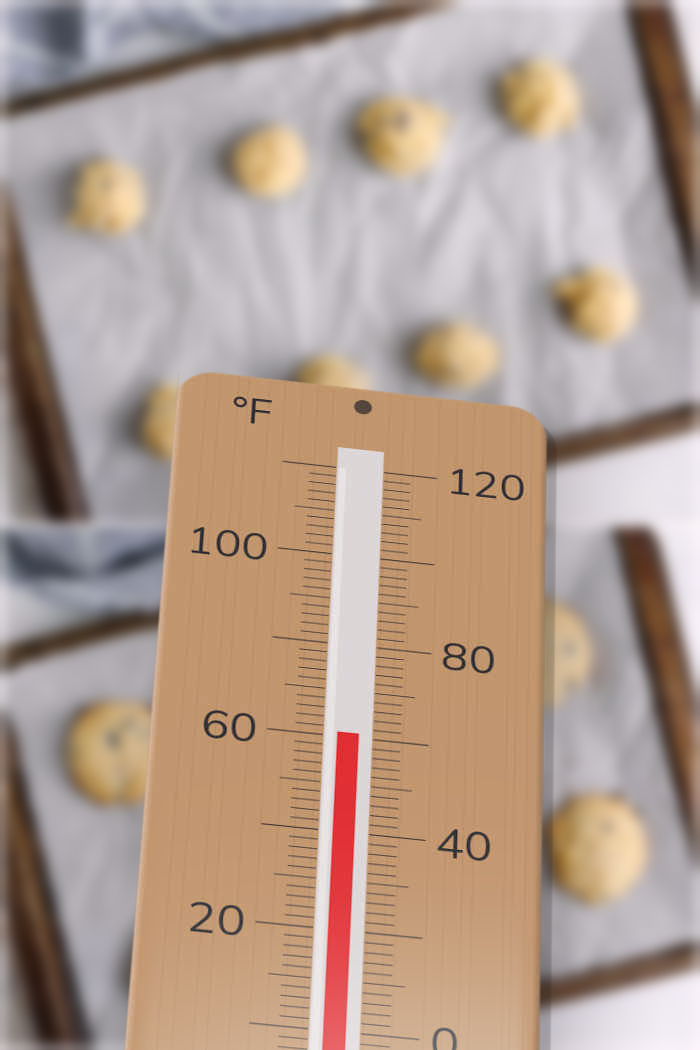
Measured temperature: 61 °F
